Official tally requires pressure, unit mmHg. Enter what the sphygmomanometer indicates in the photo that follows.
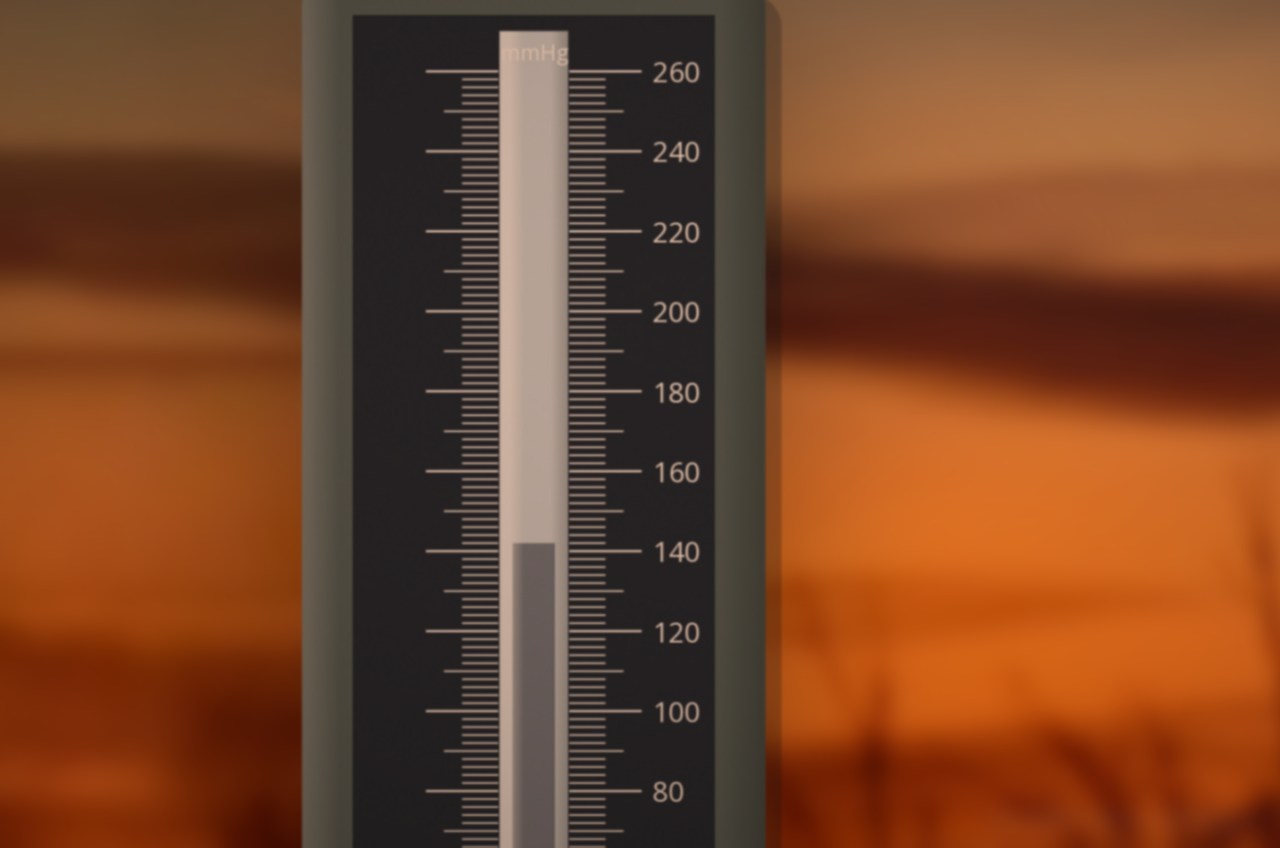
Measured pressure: 142 mmHg
